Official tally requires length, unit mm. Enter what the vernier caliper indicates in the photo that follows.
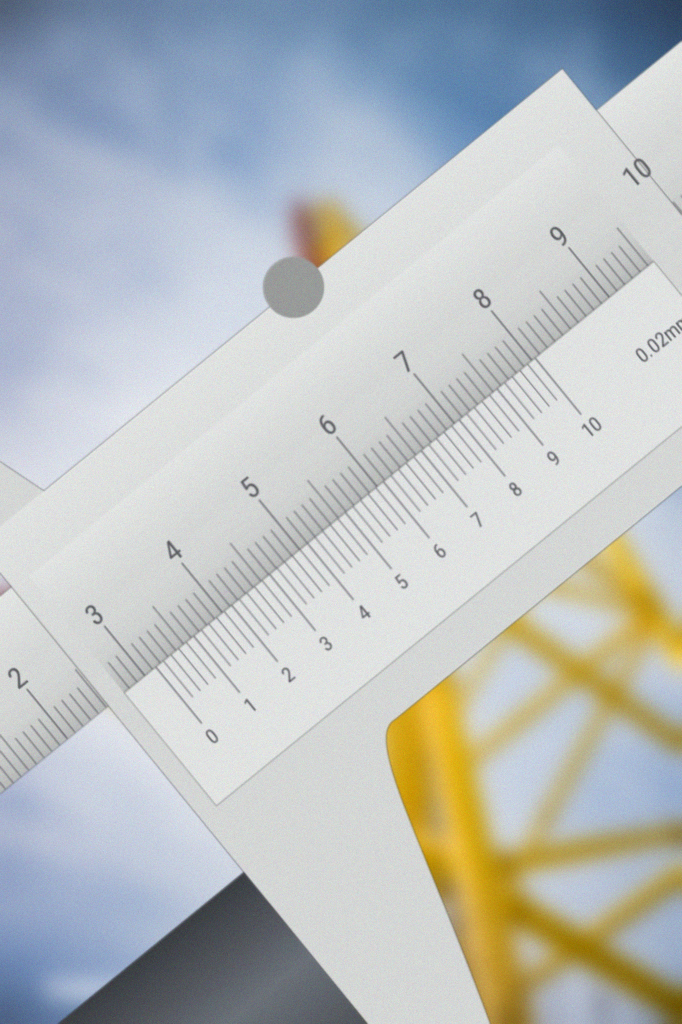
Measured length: 31.4 mm
